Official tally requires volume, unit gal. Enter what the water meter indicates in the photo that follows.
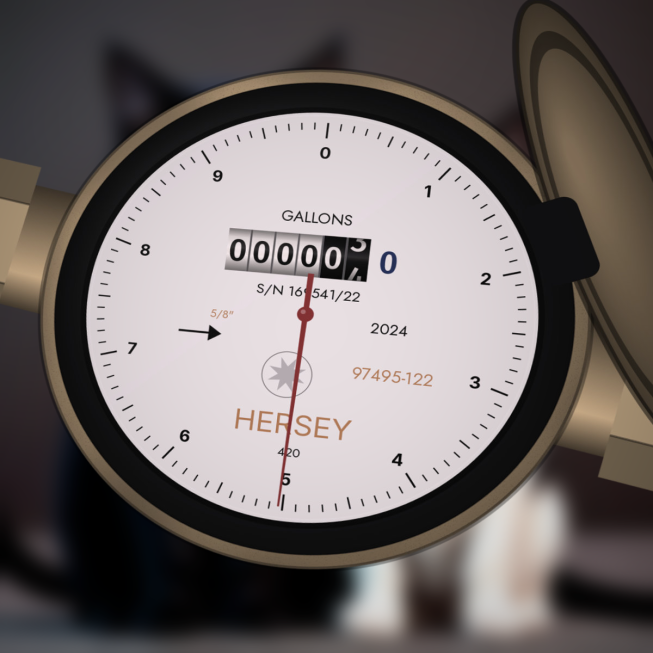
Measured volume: 35.0 gal
